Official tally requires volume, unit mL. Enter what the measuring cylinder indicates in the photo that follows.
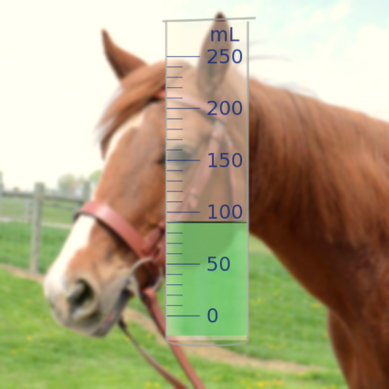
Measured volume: 90 mL
